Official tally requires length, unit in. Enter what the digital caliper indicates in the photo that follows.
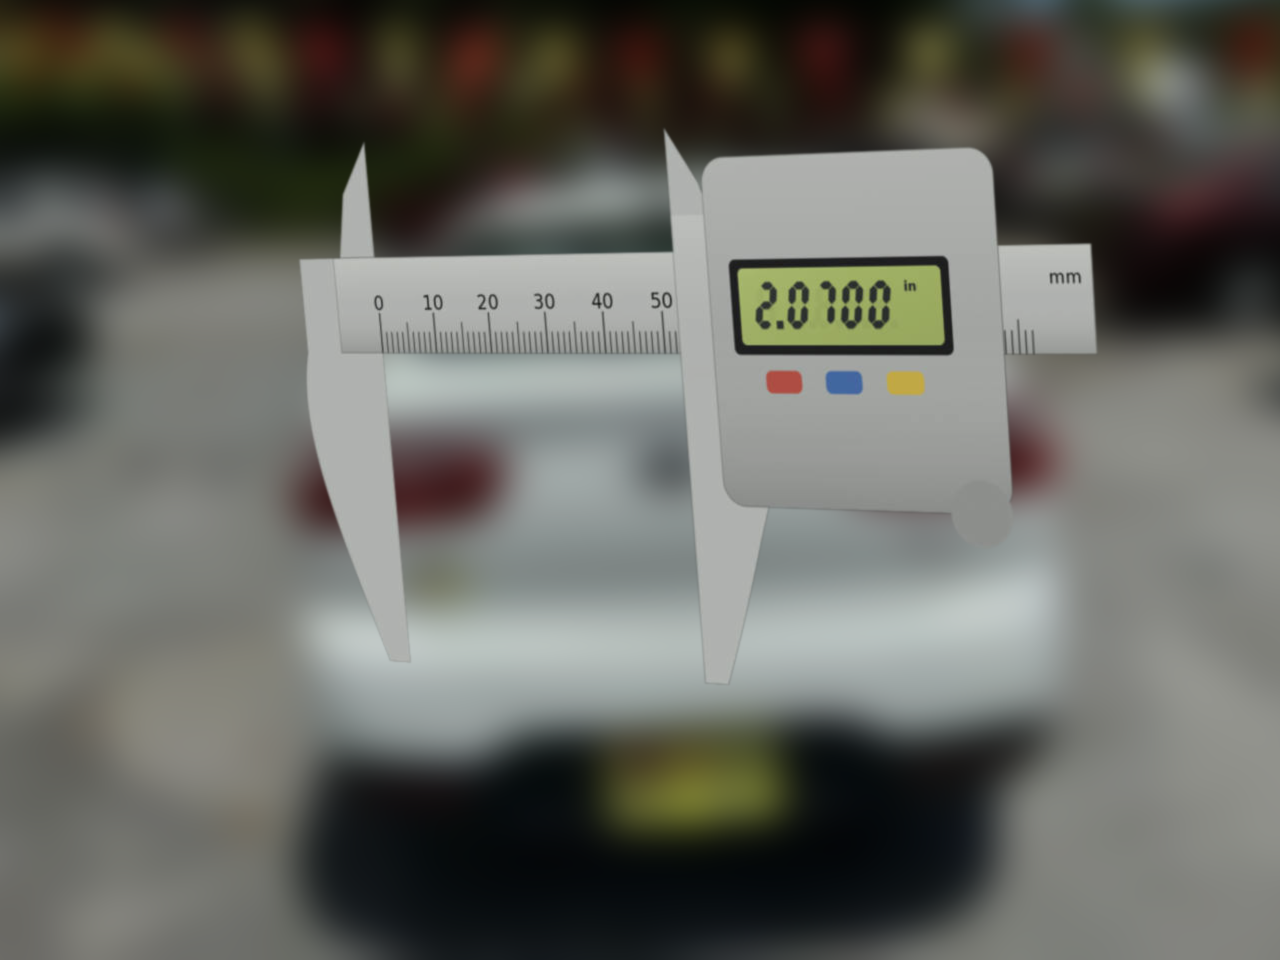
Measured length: 2.0700 in
